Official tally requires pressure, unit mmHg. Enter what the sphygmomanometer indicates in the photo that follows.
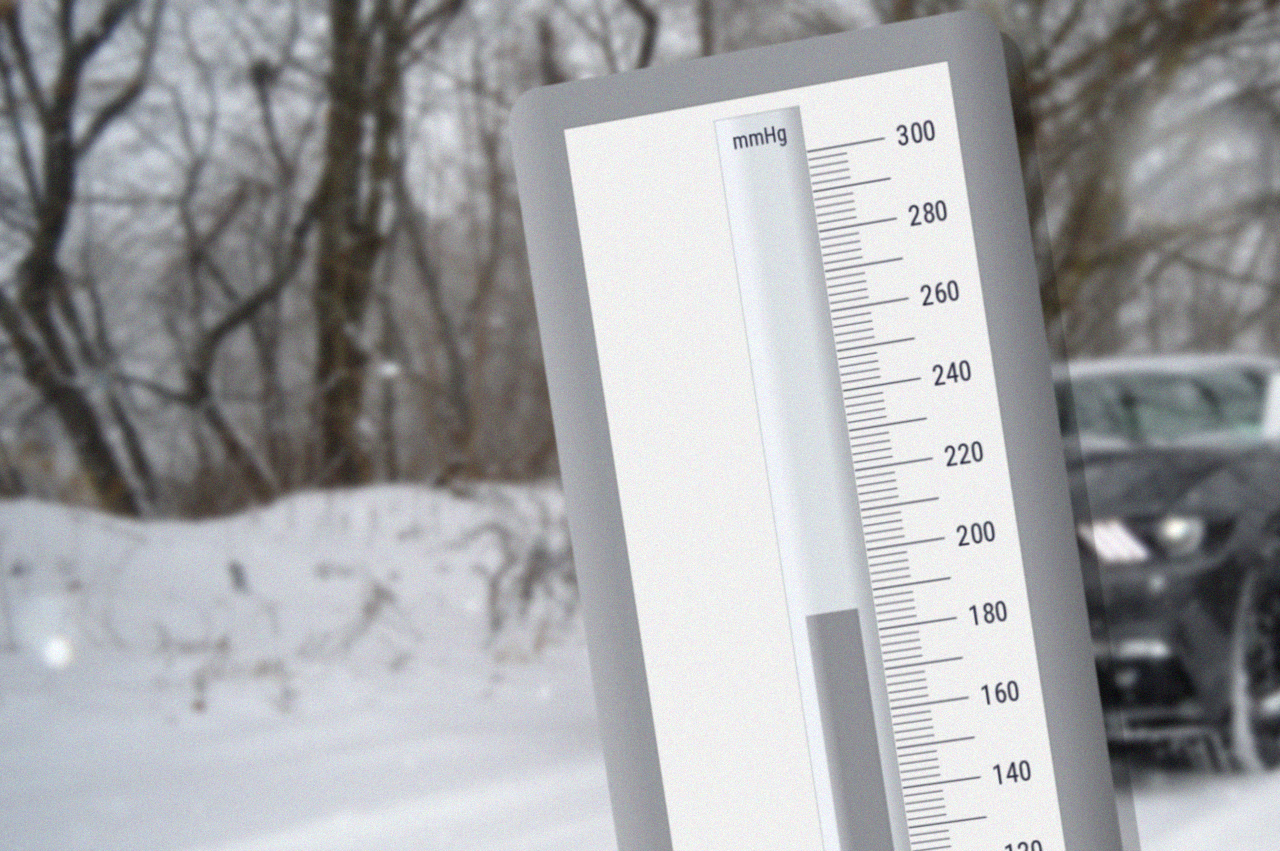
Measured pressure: 186 mmHg
